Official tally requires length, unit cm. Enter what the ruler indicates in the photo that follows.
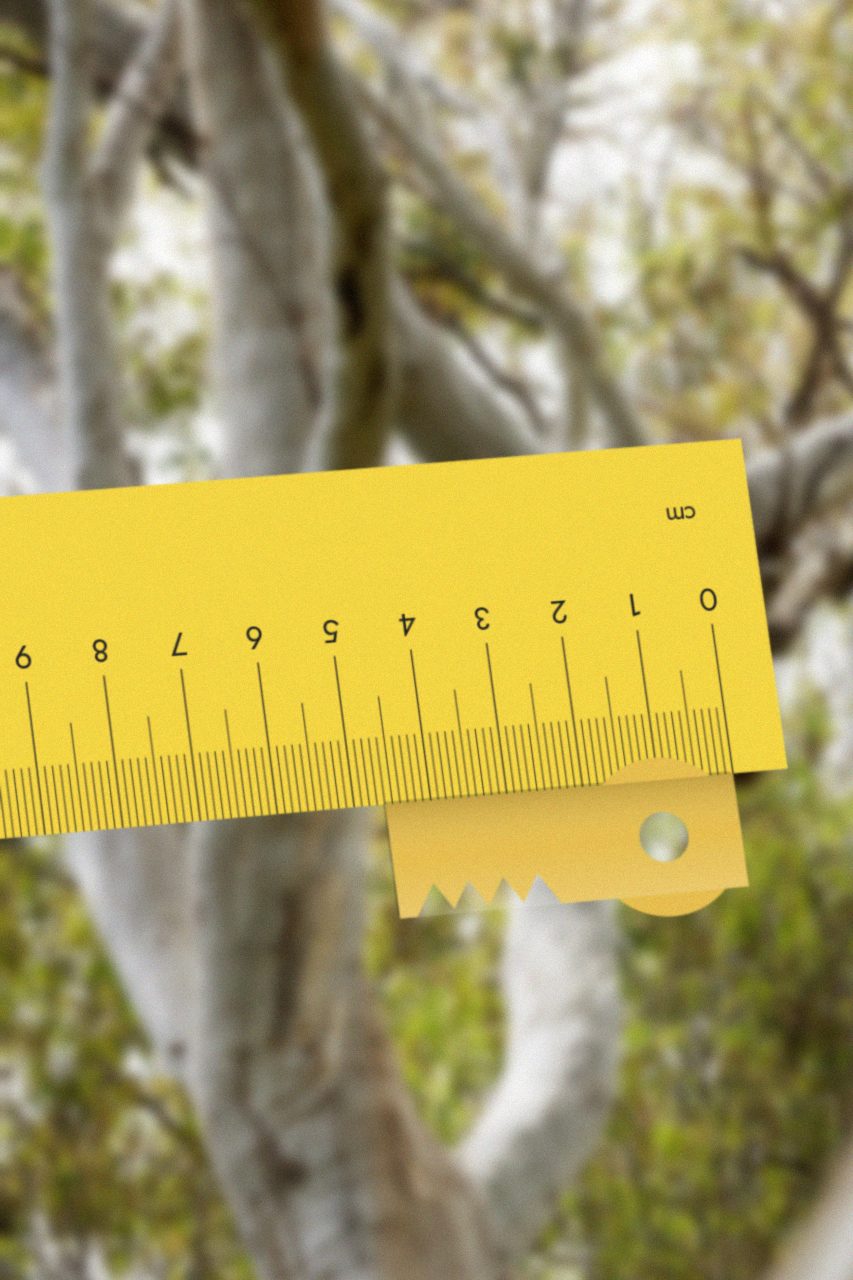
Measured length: 4.6 cm
